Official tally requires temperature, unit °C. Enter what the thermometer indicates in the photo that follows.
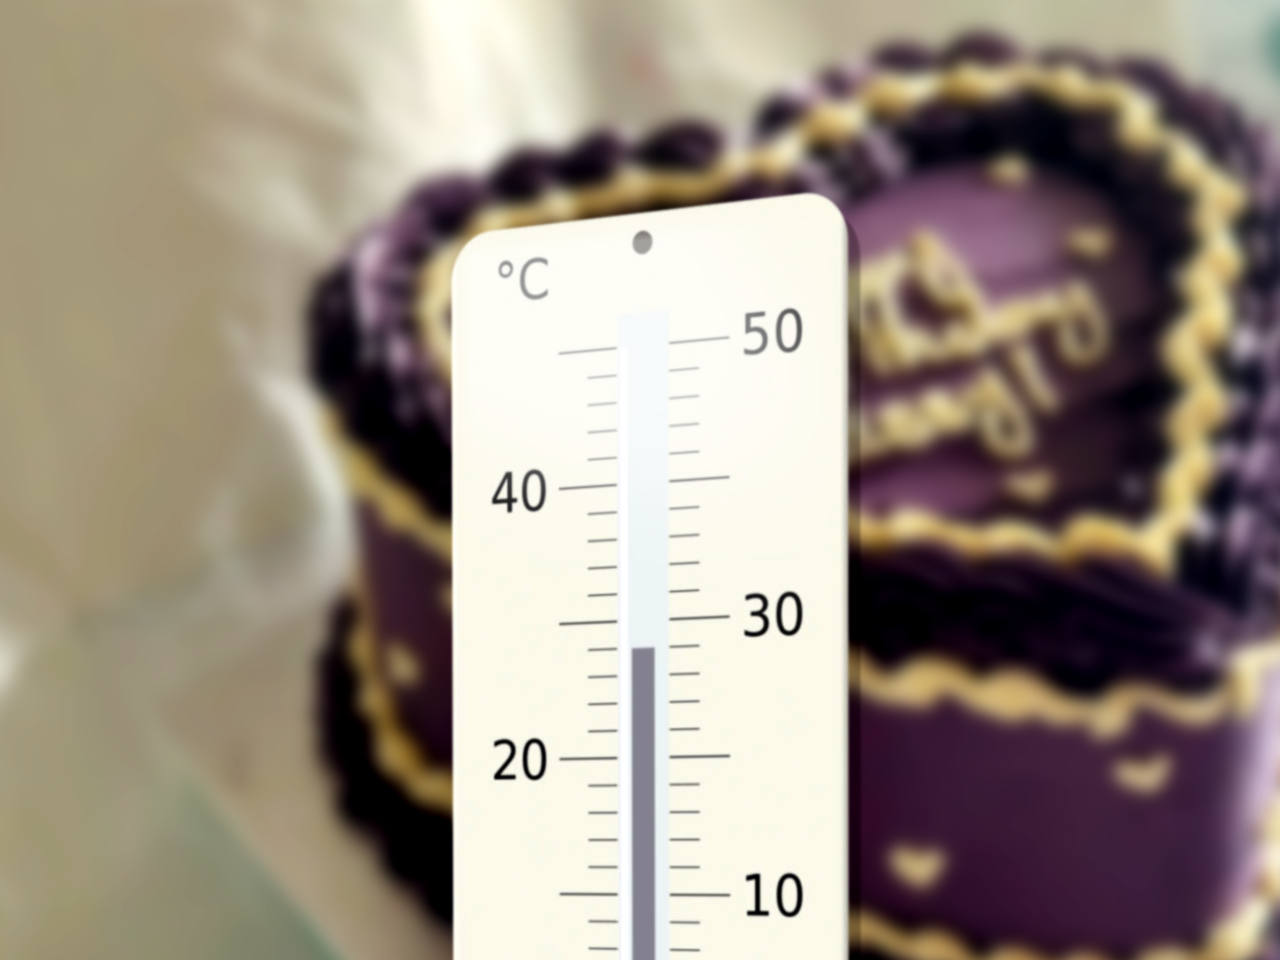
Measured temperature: 28 °C
